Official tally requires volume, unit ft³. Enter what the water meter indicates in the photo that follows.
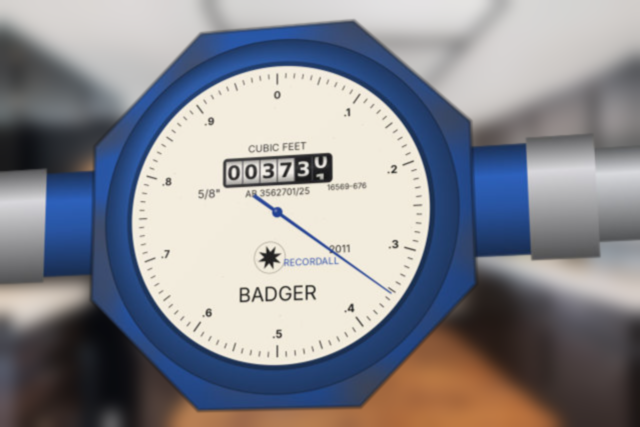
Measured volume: 3730.35 ft³
